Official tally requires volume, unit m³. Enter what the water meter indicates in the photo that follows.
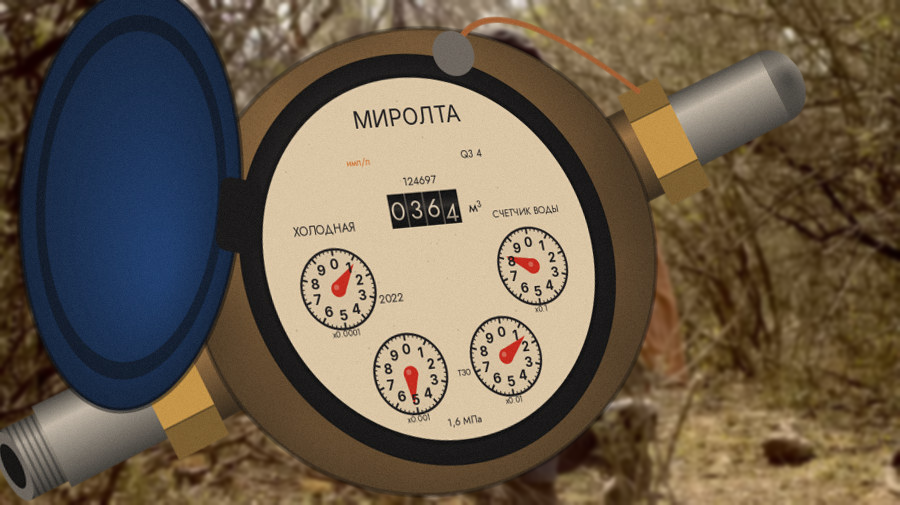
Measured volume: 363.8151 m³
